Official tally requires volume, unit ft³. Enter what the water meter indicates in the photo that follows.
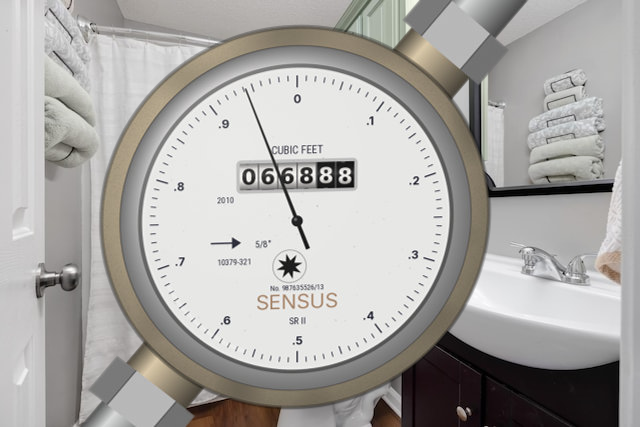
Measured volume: 66887.94 ft³
